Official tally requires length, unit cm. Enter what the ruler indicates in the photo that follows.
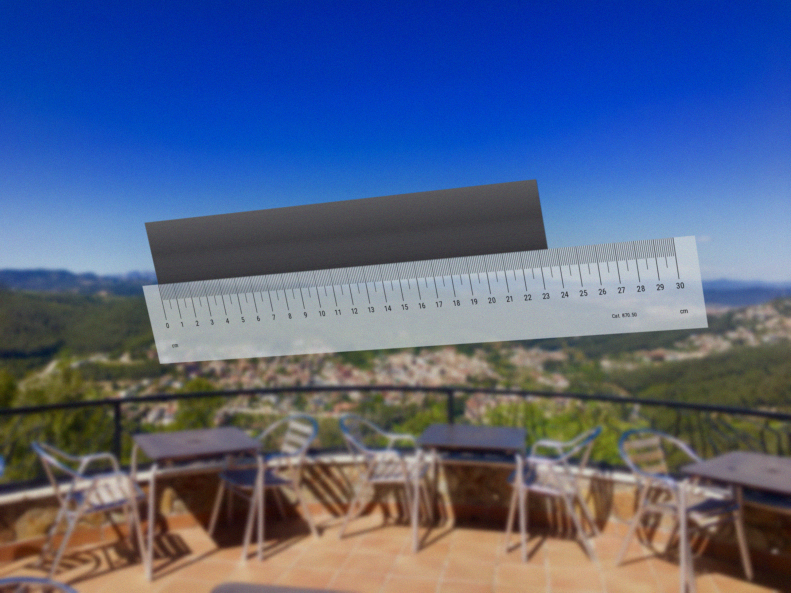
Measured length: 23.5 cm
